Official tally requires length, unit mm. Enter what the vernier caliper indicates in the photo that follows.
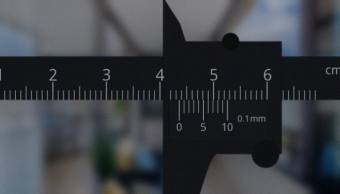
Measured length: 43.6 mm
